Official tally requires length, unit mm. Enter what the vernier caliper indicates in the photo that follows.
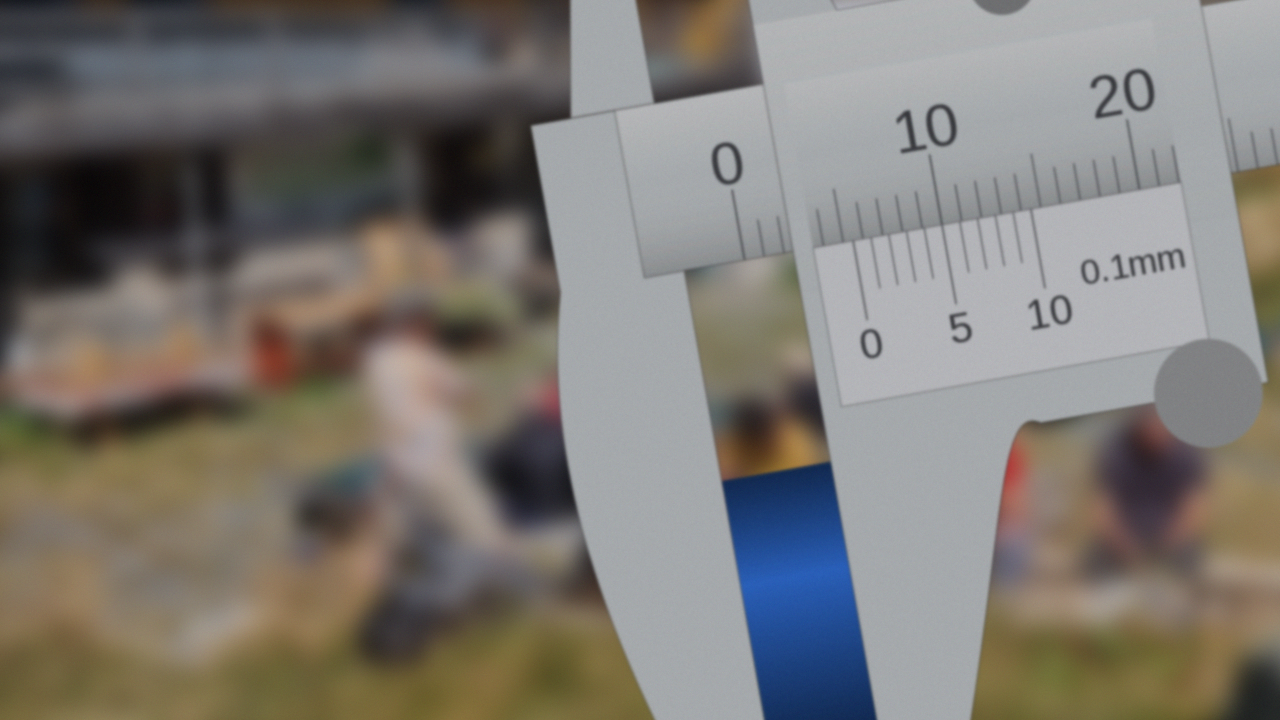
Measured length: 5.5 mm
